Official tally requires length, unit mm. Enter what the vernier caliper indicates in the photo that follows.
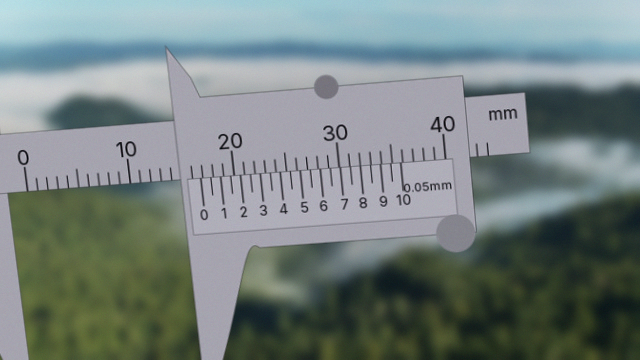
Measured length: 16.8 mm
